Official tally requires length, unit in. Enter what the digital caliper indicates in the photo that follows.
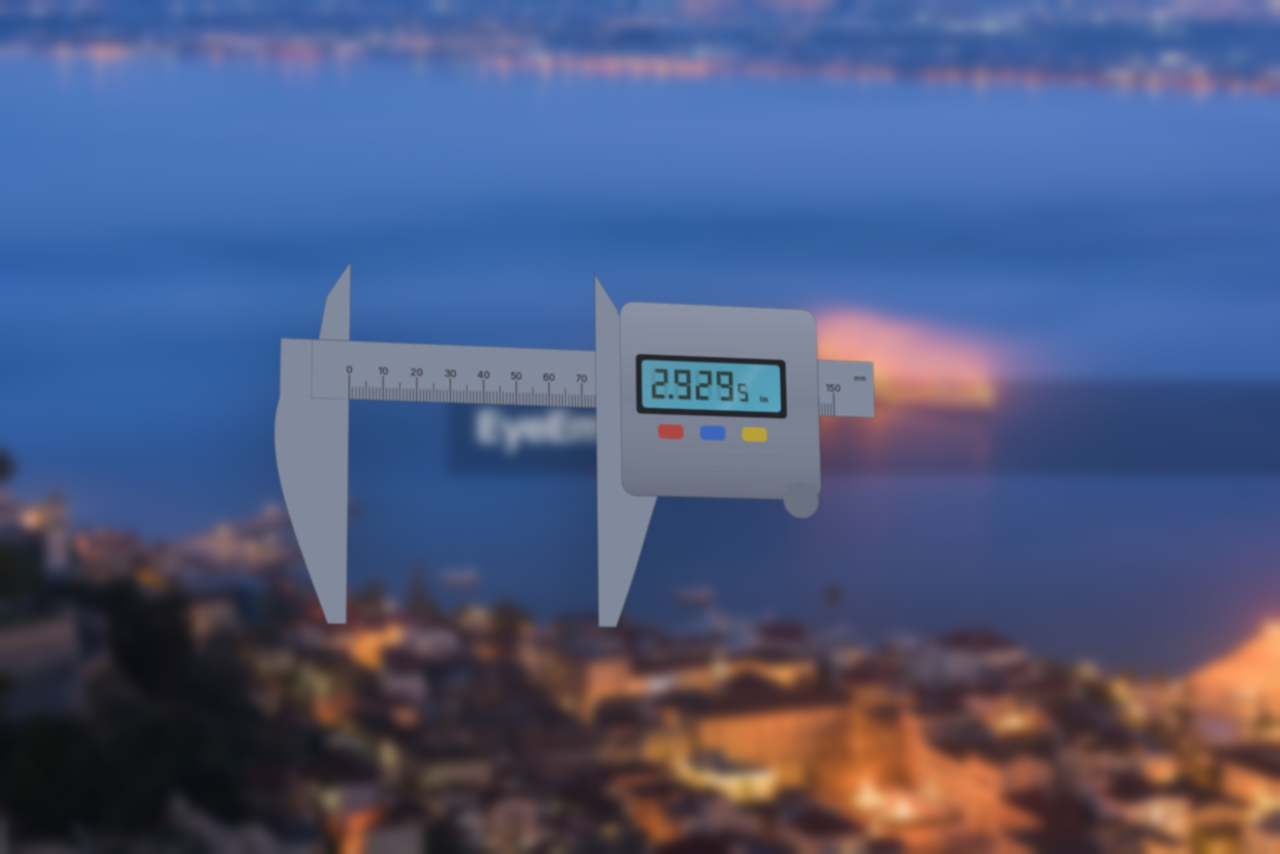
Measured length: 2.9295 in
